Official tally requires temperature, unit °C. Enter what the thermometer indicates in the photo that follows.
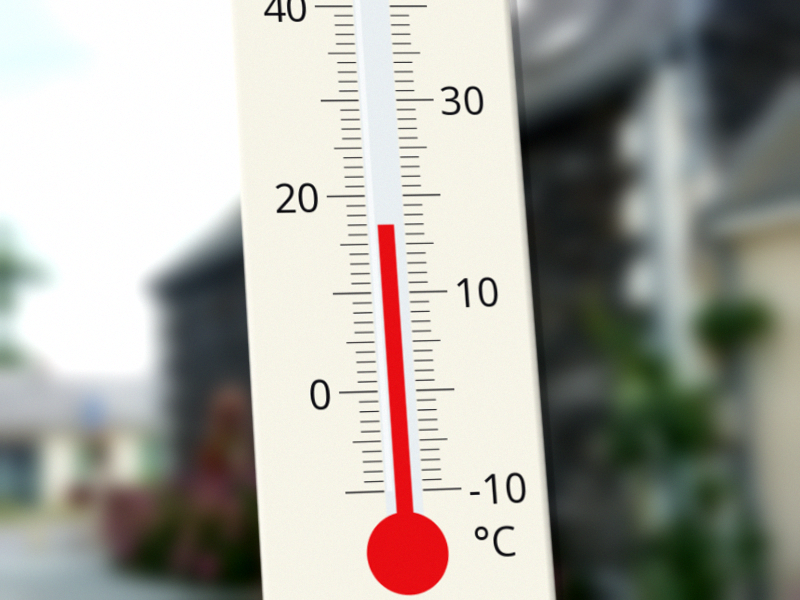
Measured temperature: 17 °C
